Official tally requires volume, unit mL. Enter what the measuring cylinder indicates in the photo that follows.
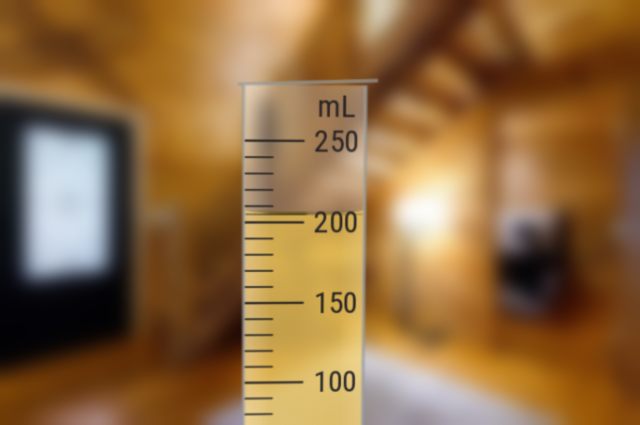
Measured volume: 205 mL
